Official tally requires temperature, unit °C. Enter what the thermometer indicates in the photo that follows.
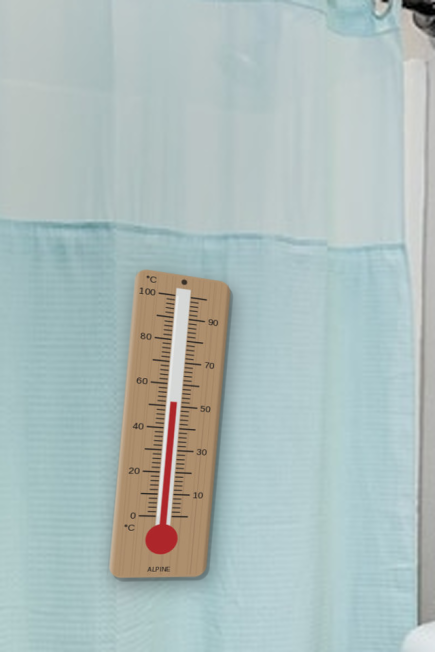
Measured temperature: 52 °C
